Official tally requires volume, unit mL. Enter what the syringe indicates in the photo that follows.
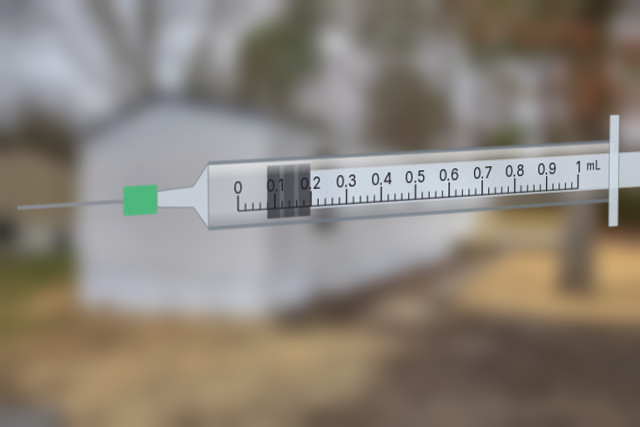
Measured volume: 0.08 mL
